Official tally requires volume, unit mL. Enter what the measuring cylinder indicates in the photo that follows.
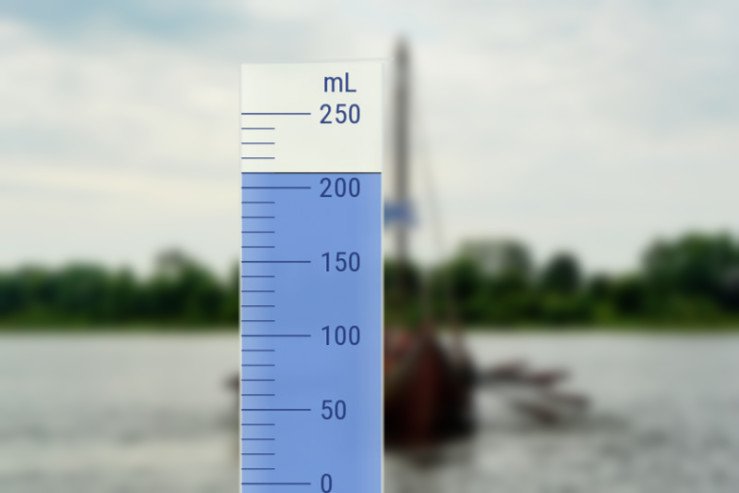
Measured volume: 210 mL
